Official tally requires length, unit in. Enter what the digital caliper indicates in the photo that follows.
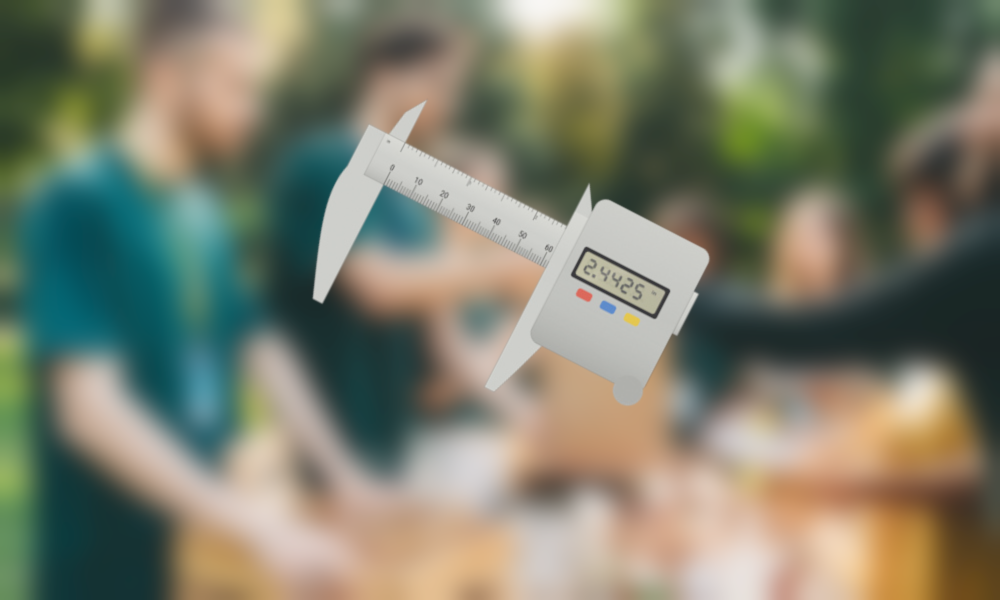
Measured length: 2.4425 in
